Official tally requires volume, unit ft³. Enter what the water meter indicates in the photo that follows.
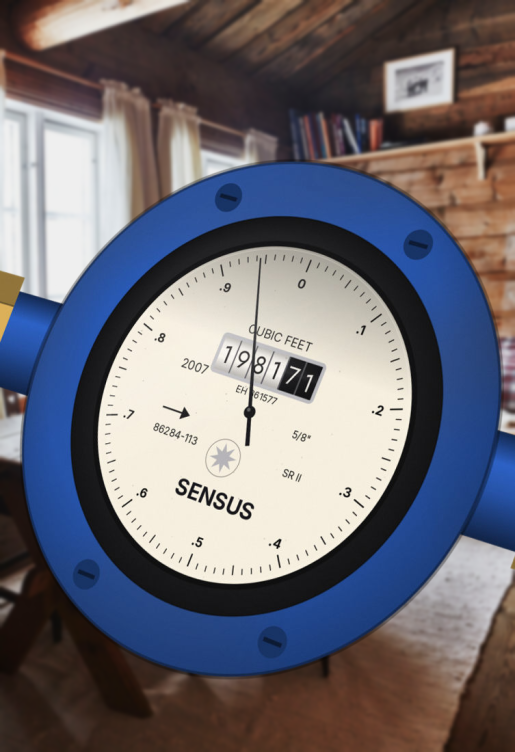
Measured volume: 198170.94 ft³
